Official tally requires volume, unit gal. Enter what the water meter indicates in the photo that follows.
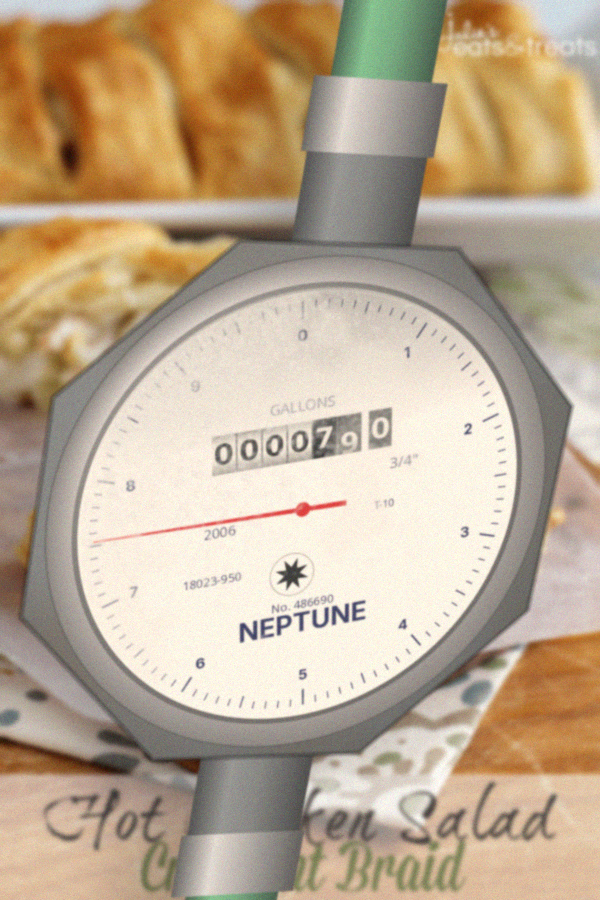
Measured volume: 787.5 gal
